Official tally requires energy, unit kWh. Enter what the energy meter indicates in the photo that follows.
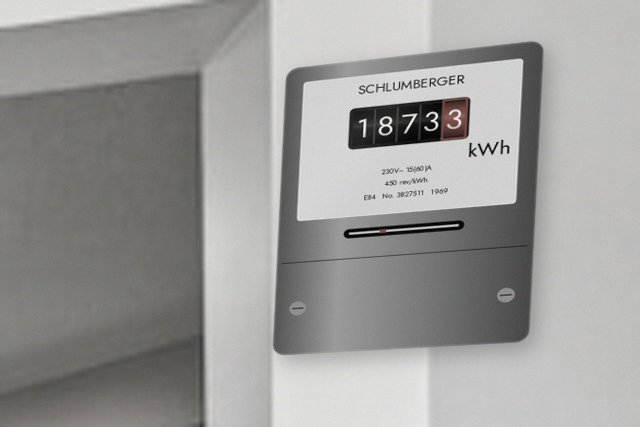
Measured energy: 1873.3 kWh
